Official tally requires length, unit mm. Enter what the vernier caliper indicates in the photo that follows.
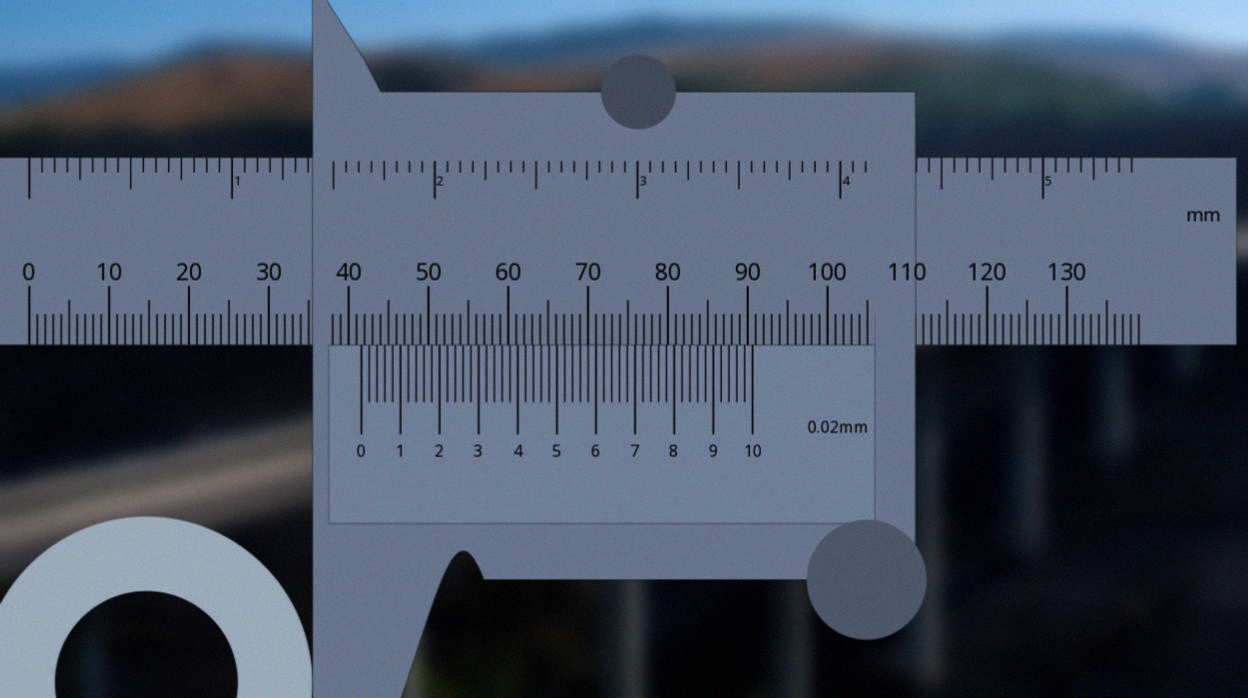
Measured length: 41.6 mm
